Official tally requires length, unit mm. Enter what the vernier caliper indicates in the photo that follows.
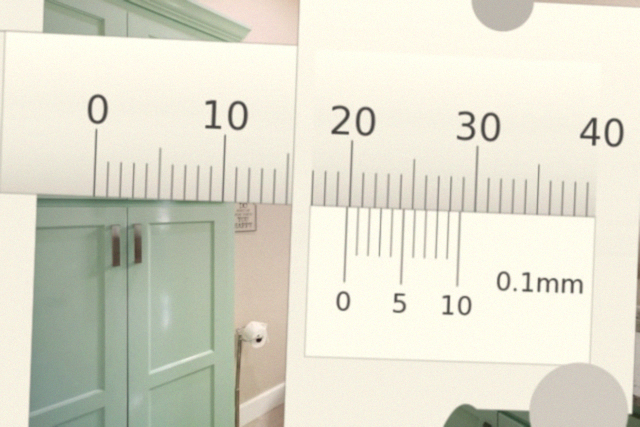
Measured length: 19.8 mm
